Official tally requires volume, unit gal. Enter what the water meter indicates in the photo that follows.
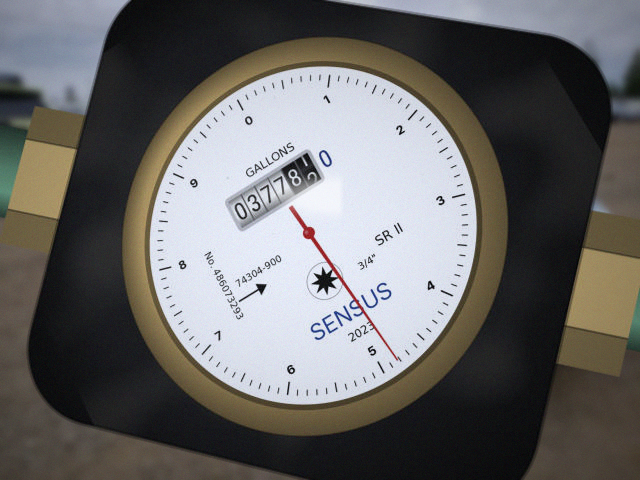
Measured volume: 377814.8 gal
